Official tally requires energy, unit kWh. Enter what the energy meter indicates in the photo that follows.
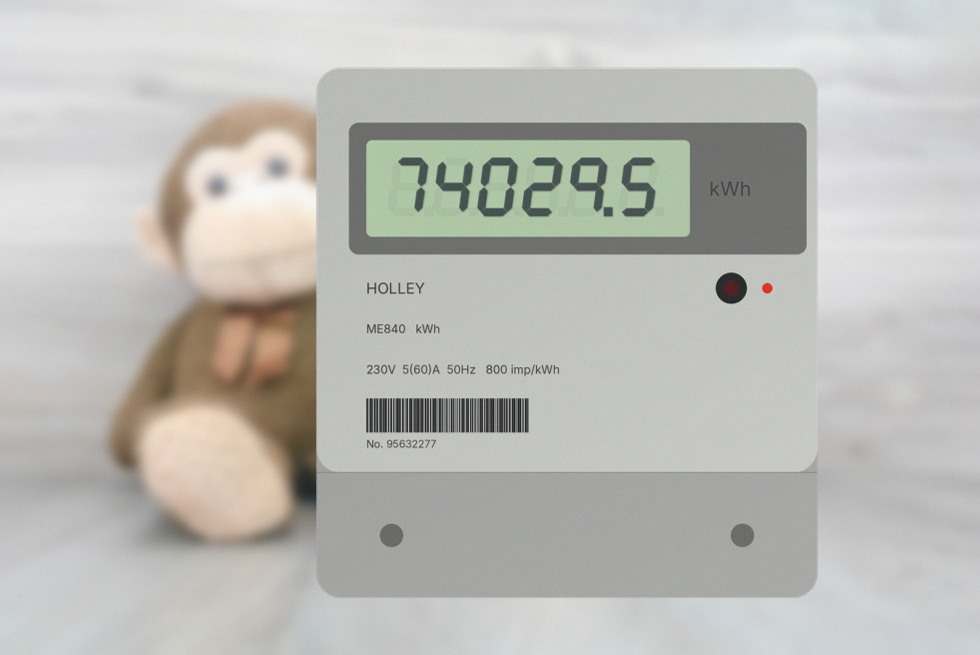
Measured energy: 74029.5 kWh
